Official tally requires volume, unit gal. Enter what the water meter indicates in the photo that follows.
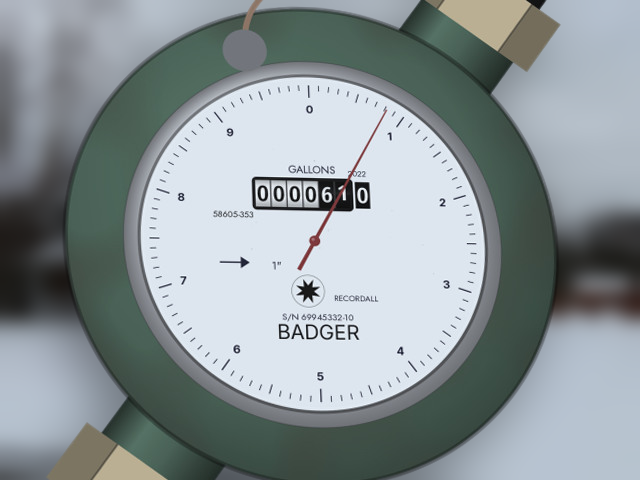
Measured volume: 610.8 gal
